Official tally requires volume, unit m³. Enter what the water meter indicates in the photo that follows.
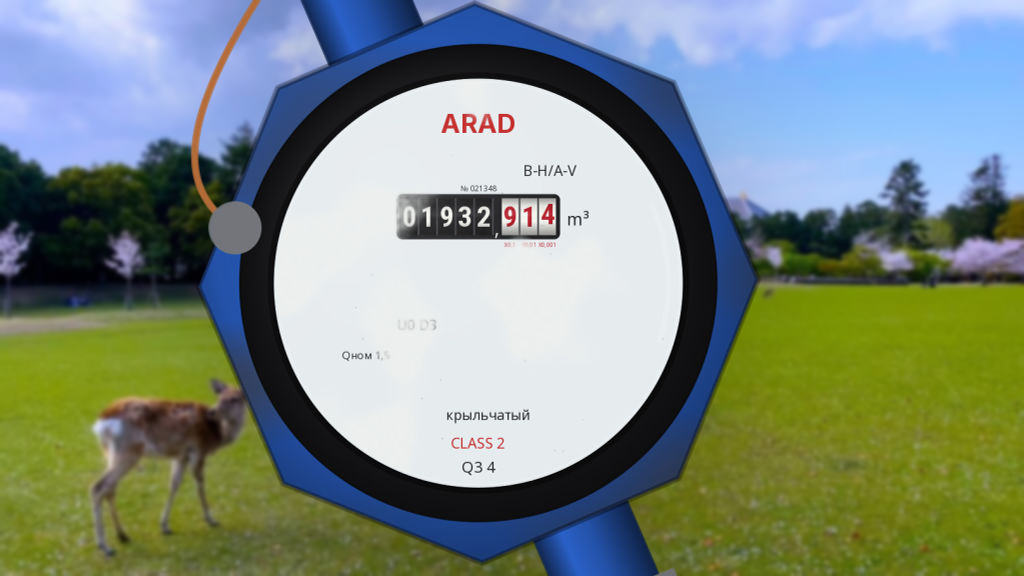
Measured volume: 1932.914 m³
